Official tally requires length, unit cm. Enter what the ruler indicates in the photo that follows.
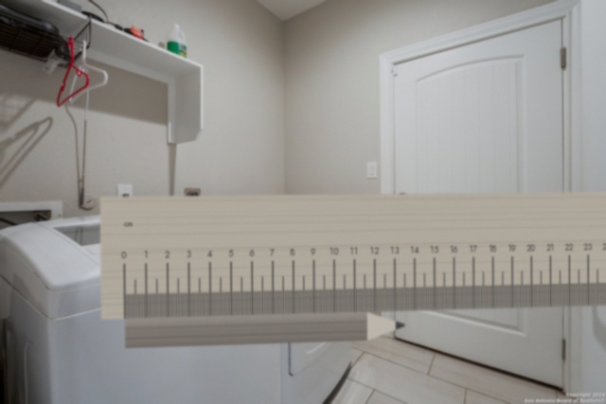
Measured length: 13.5 cm
